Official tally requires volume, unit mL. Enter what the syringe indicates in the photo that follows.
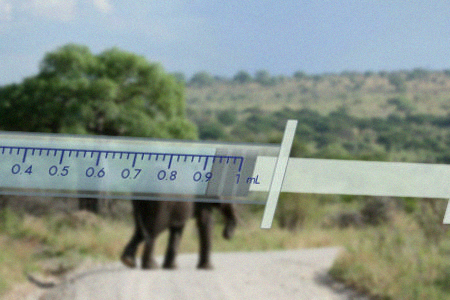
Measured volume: 0.92 mL
